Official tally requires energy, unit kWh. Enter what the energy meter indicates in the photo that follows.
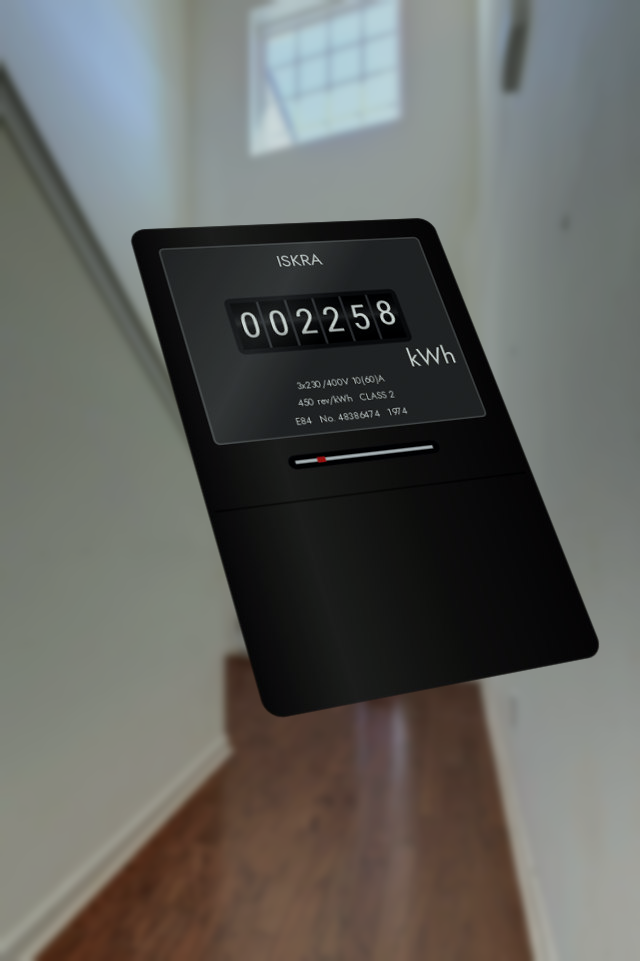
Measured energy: 2258 kWh
